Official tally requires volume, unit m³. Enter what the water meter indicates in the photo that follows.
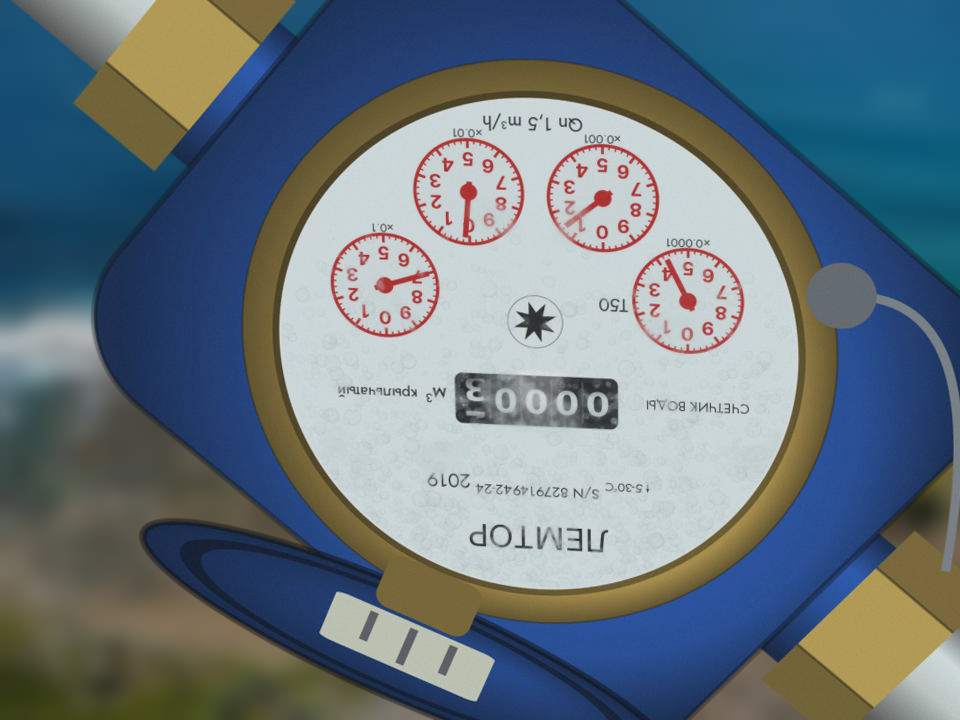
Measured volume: 2.7014 m³
